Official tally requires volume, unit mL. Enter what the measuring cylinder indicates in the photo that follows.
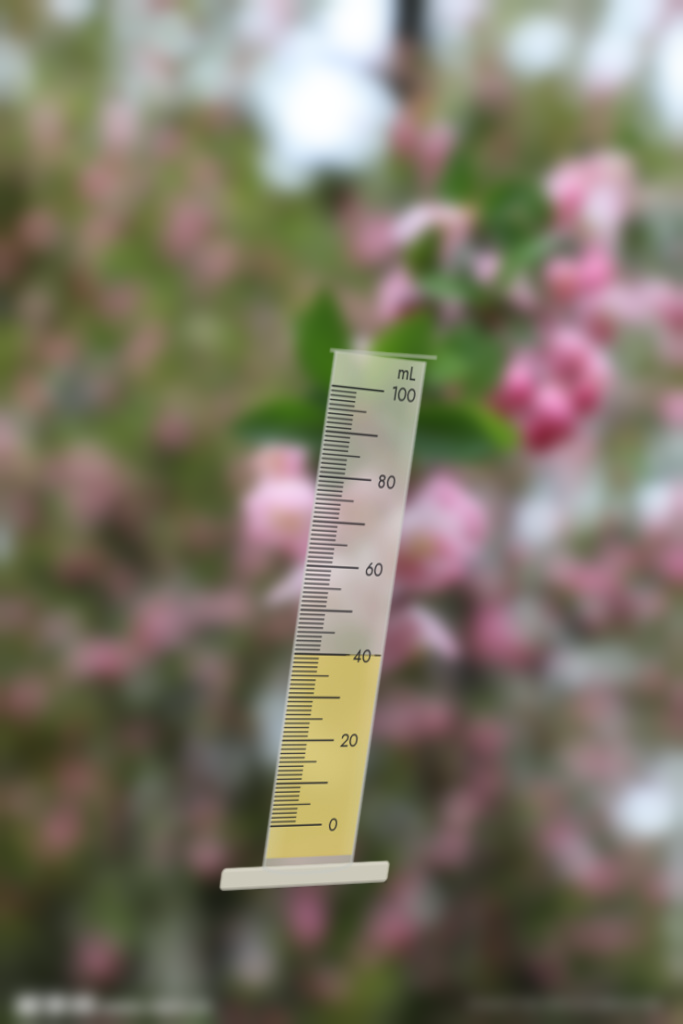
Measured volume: 40 mL
